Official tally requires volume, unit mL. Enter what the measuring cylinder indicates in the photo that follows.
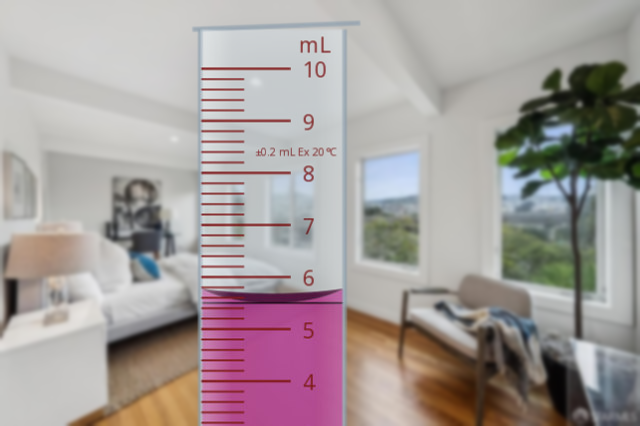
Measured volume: 5.5 mL
